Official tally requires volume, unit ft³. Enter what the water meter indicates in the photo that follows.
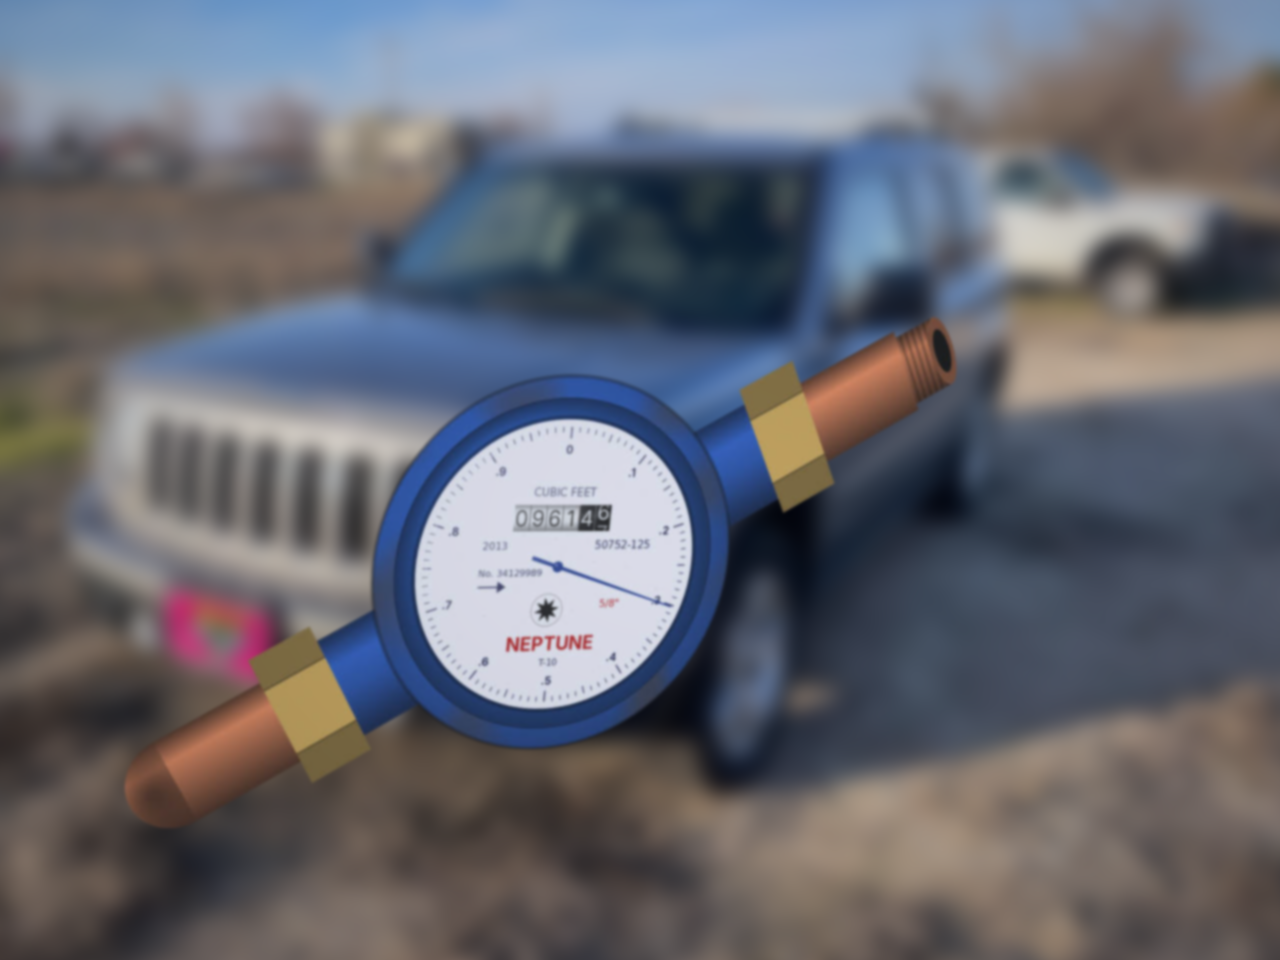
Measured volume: 96146.30 ft³
